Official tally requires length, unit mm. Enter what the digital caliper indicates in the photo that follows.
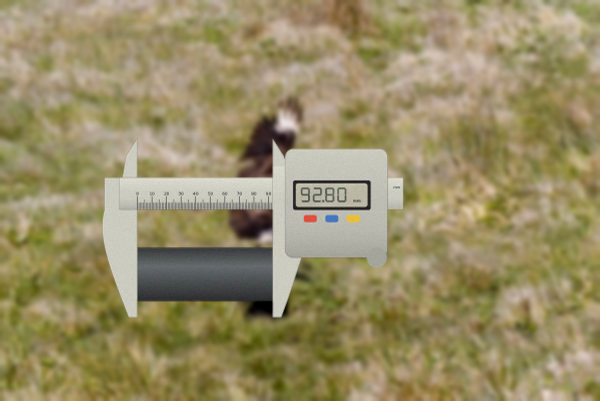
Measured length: 92.80 mm
